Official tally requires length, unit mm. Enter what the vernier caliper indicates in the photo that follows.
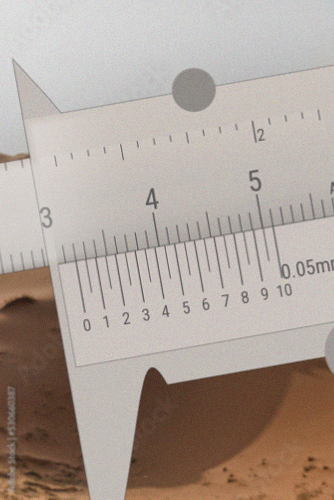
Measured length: 32.0 mm
